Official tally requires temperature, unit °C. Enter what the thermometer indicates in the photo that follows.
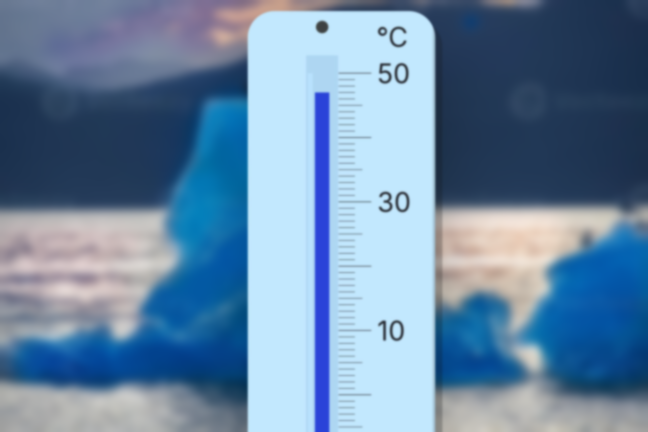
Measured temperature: 47 °C
